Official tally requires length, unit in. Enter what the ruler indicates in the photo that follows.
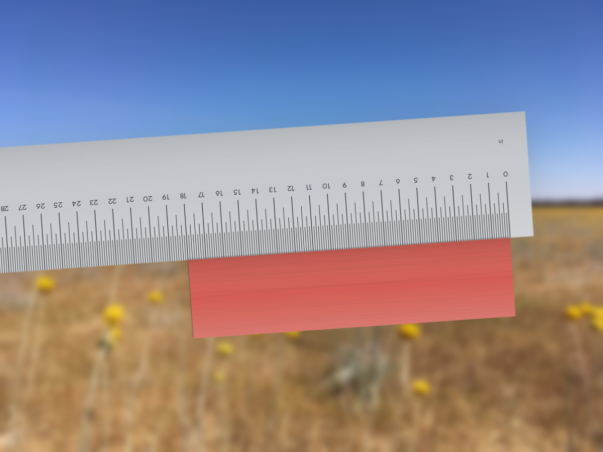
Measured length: 18 in
